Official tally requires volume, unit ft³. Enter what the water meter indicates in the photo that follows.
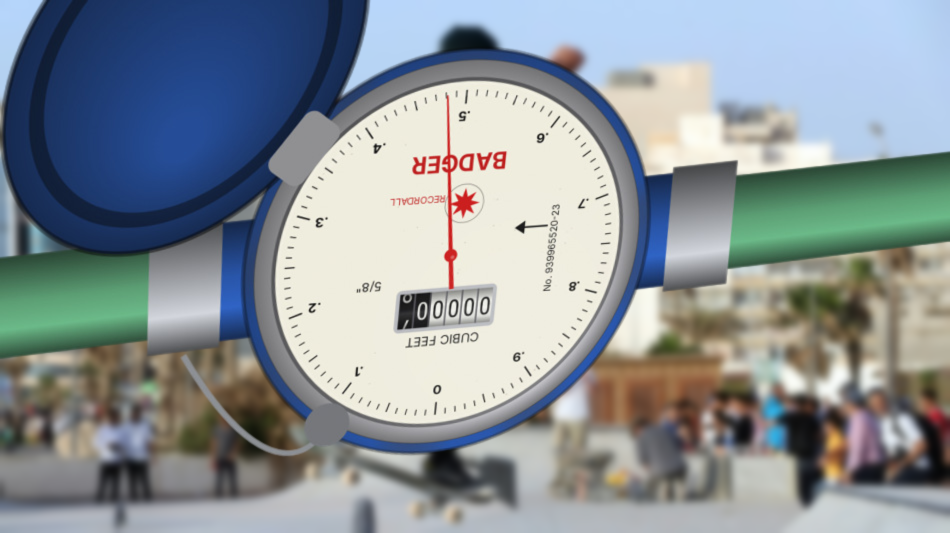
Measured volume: 7.48 ft³
